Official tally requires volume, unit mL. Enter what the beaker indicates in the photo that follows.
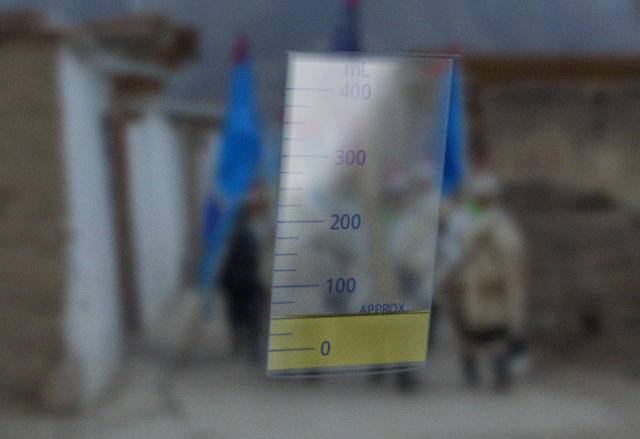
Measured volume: 50 mL
